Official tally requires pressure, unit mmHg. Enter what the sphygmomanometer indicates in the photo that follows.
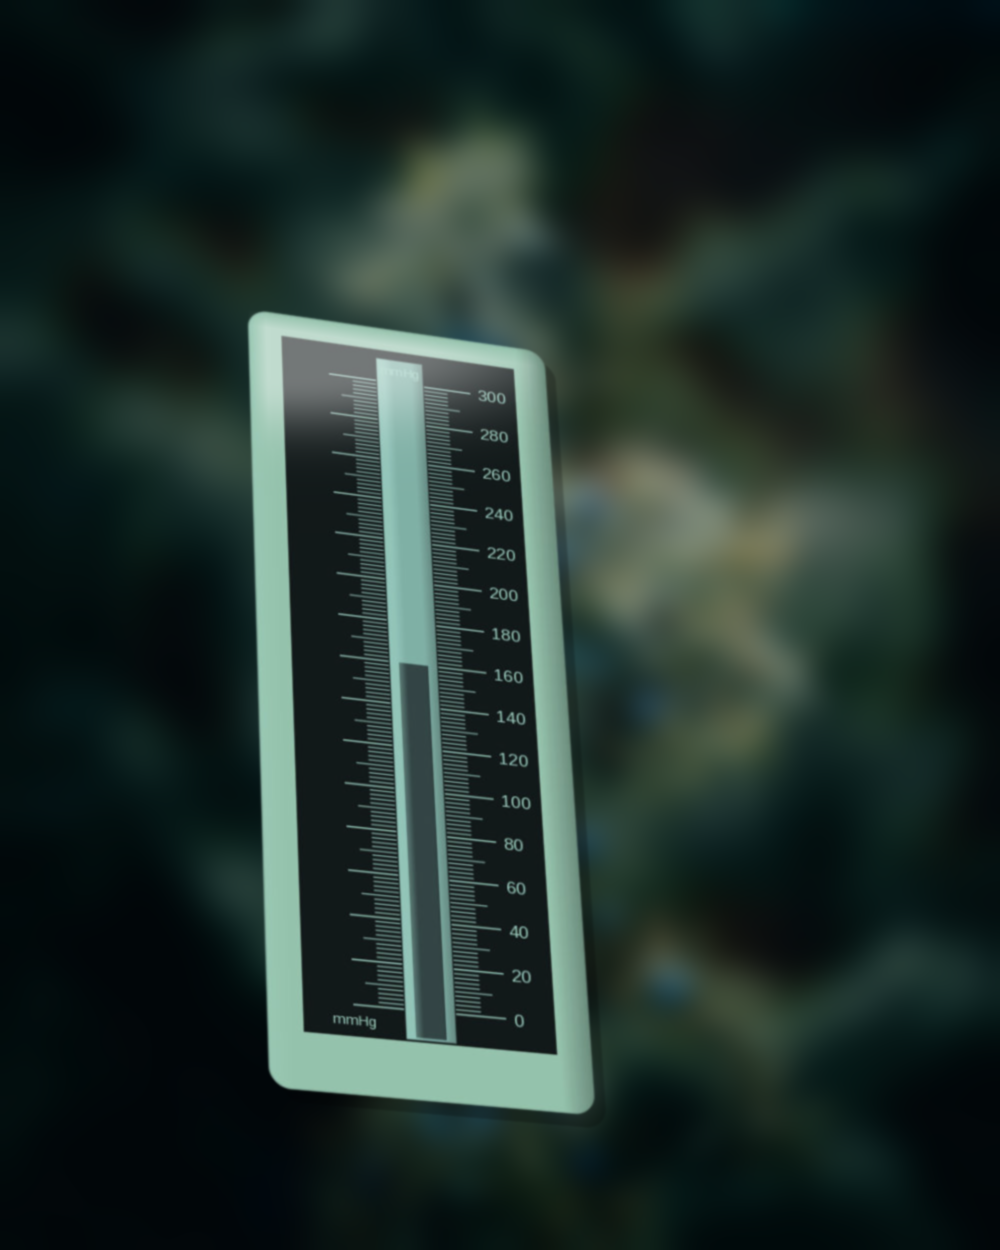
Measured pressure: 160 mmHg
